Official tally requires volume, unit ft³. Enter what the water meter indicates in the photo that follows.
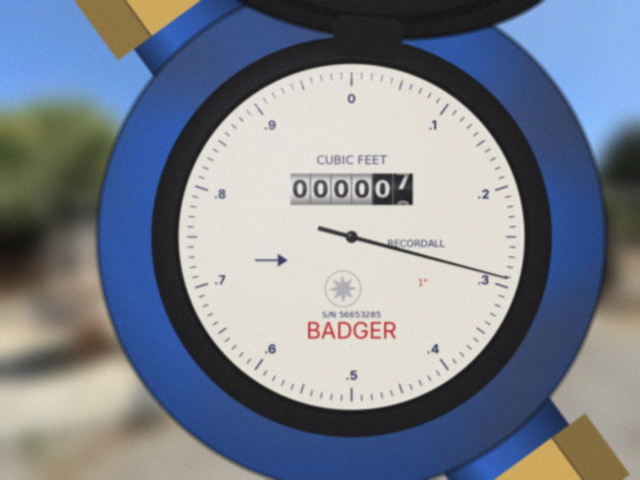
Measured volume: 7.29 ft³
